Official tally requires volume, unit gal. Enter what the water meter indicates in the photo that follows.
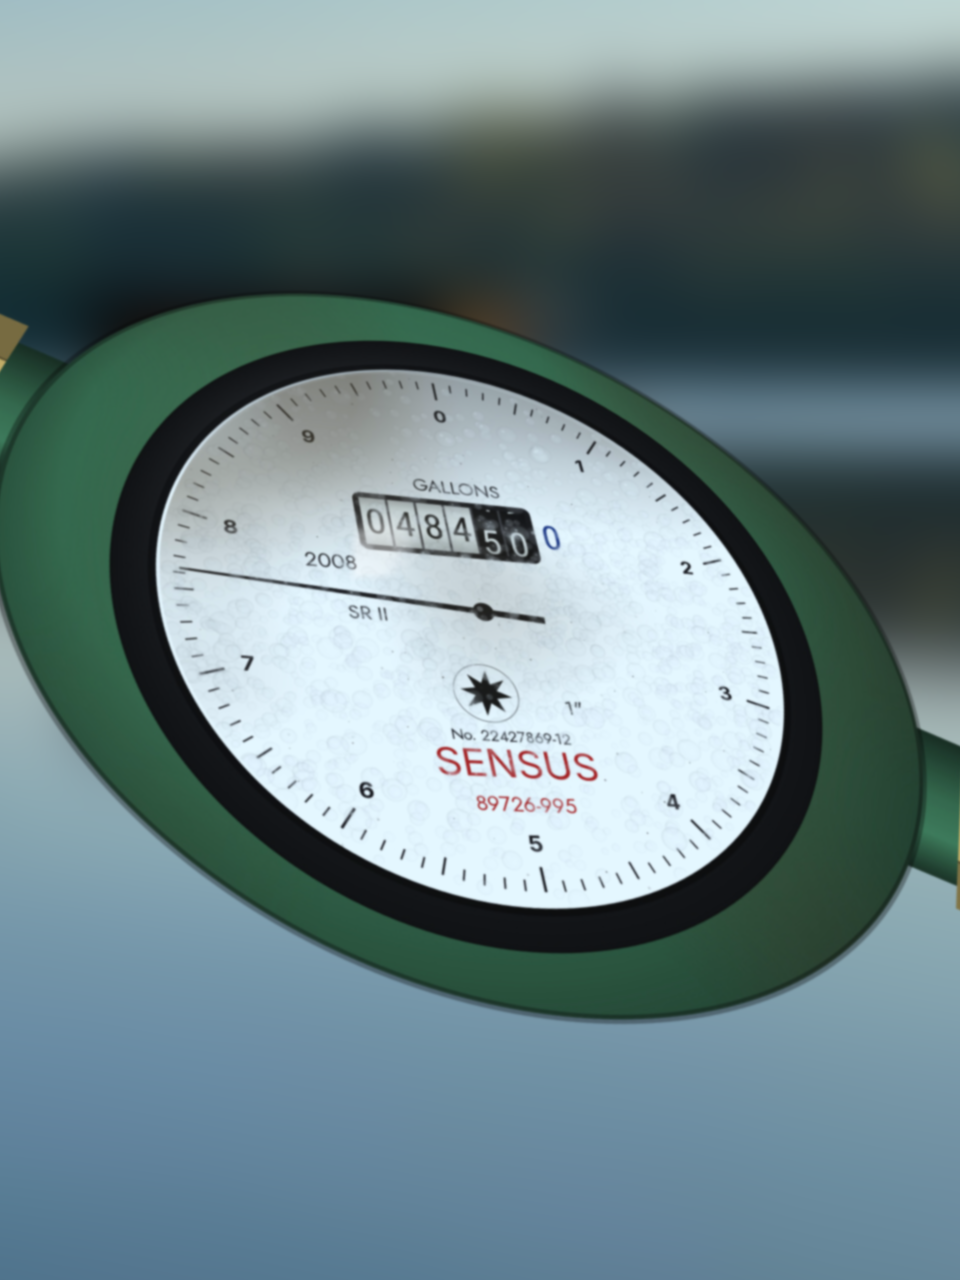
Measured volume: 484497.6 gal
